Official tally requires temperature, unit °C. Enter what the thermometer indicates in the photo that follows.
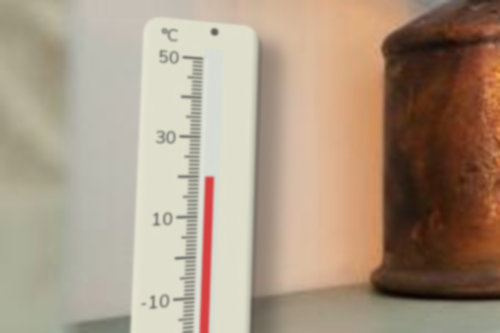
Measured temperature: 20 °C
